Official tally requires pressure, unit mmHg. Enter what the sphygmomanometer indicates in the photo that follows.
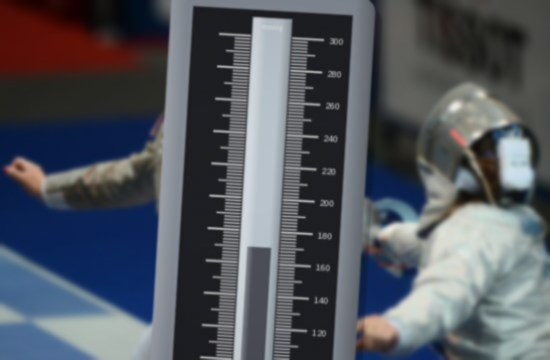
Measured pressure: 170 mmHg
